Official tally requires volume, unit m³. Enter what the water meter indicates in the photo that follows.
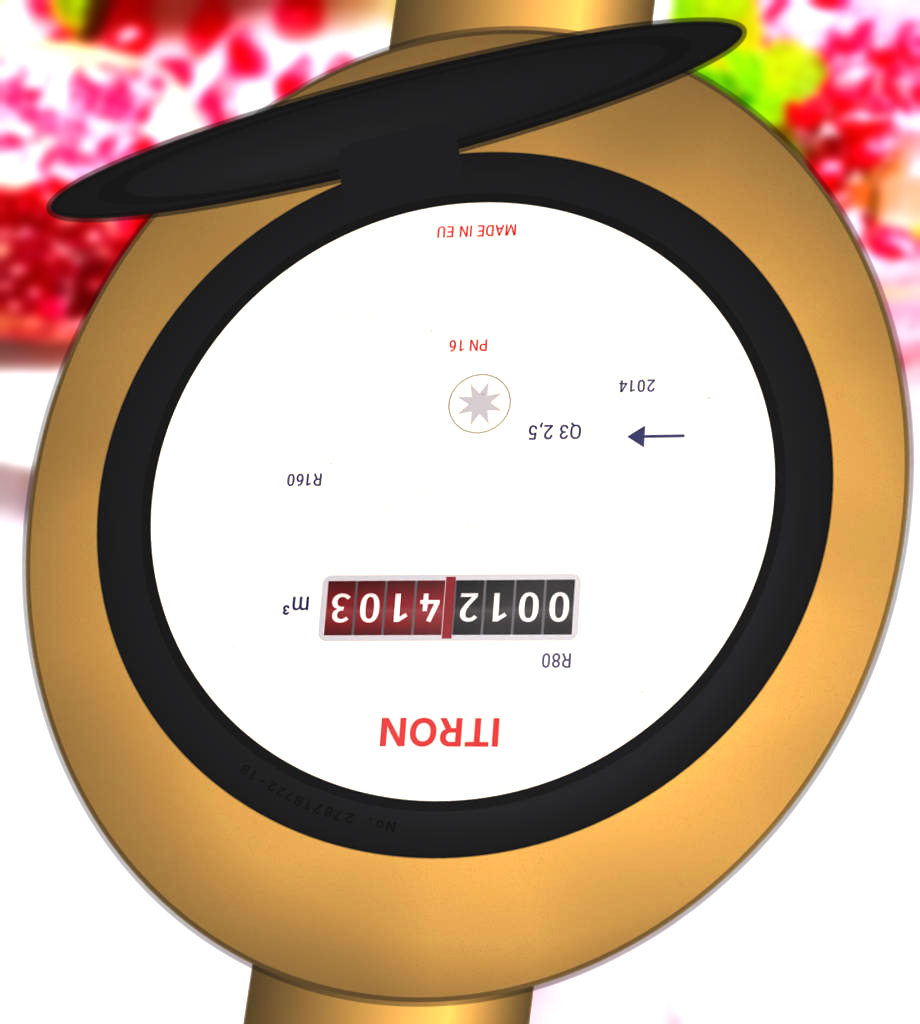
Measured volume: 12.4103 m³
